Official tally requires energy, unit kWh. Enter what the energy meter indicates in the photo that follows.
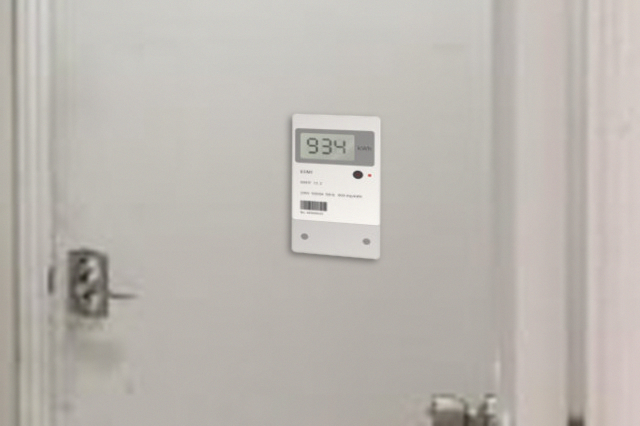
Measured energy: 934 kWh
